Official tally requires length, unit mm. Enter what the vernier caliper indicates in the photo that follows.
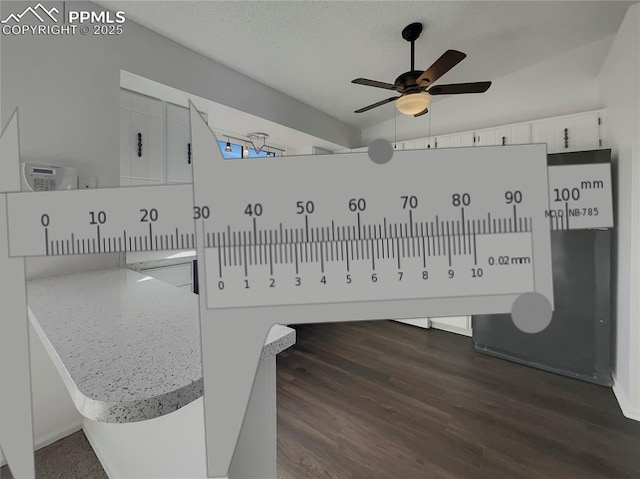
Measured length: 33.0 mm
